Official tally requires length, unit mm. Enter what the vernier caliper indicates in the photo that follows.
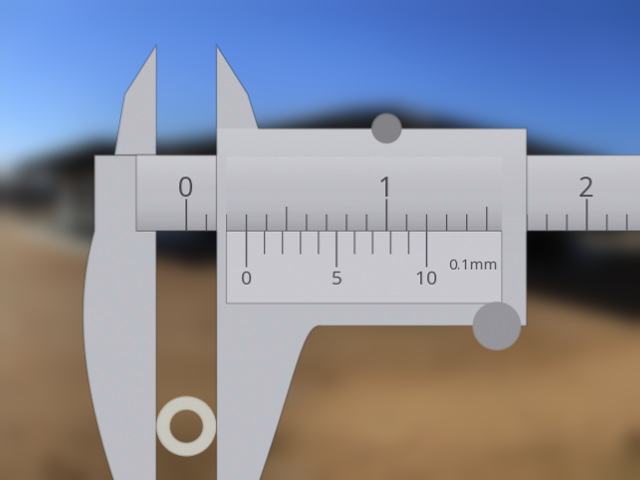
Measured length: 3.0 mm
